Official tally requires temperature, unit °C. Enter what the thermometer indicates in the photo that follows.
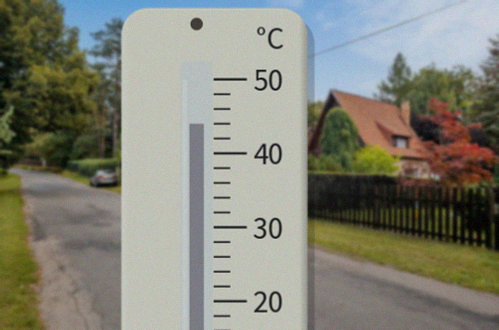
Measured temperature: 44 °C
